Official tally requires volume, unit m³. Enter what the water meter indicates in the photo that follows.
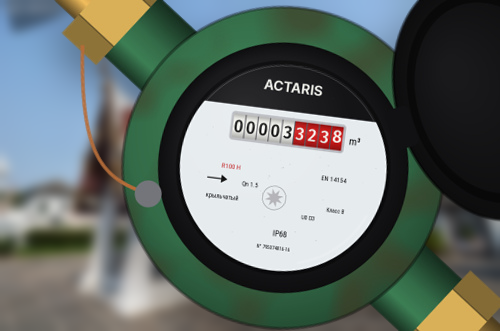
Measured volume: 3.3238 m³
